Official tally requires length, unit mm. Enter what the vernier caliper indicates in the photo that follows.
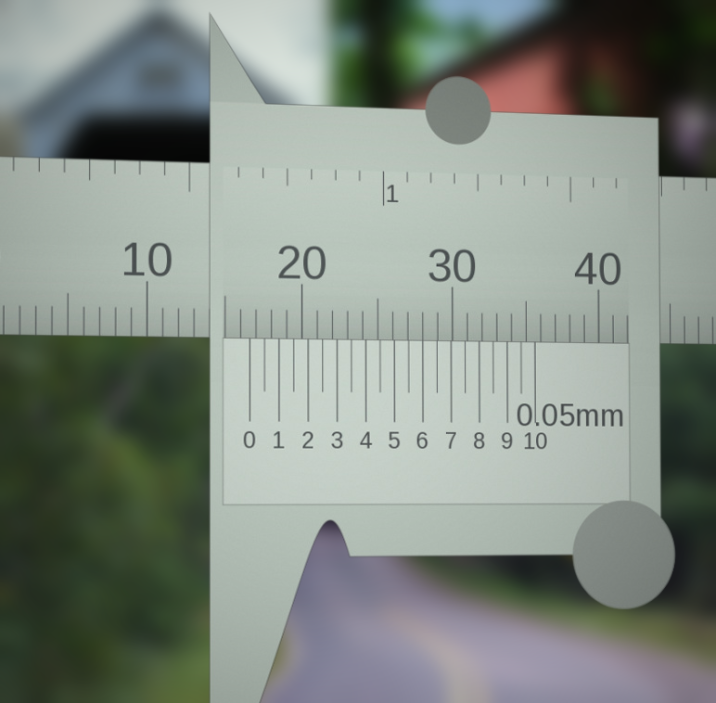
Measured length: 16.6 mm
